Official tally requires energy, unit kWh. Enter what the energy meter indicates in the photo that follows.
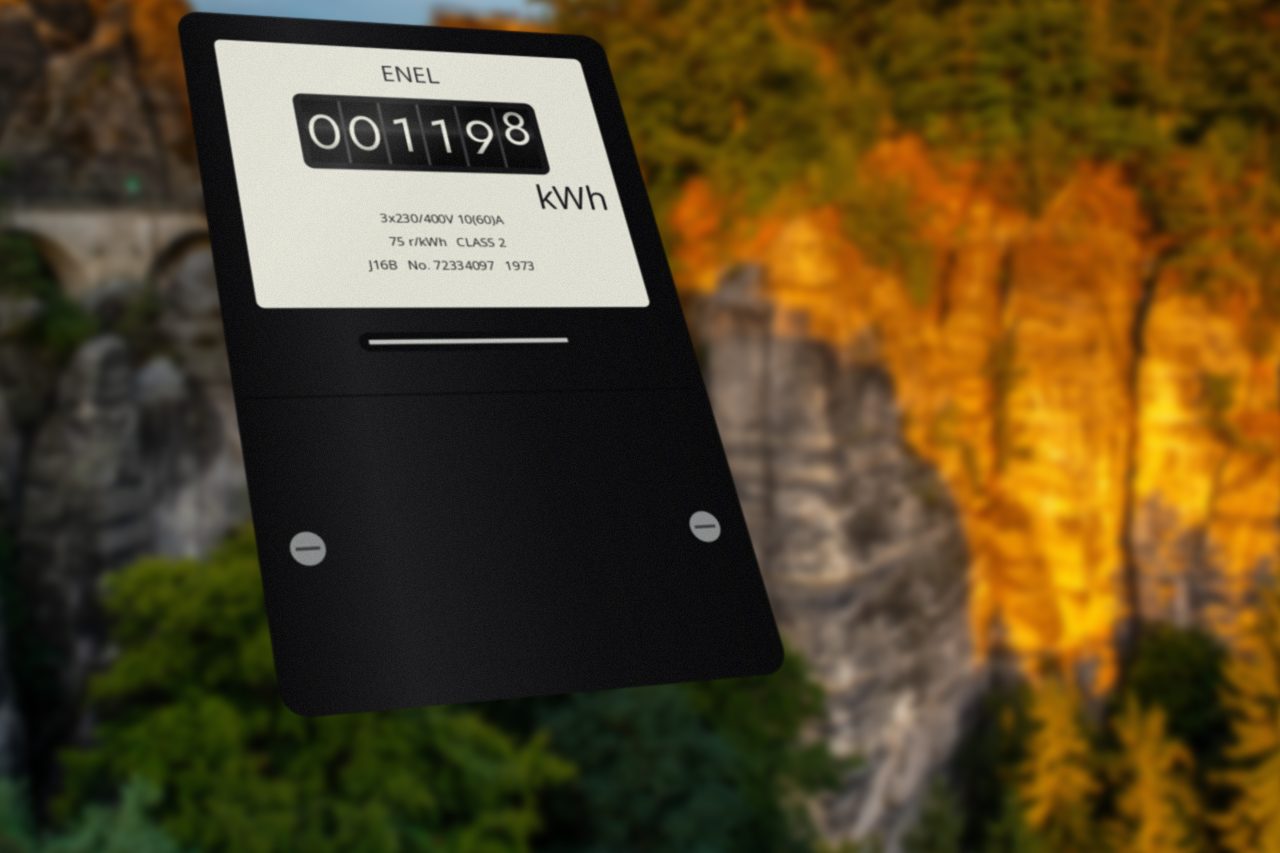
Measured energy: 1198 kWh
